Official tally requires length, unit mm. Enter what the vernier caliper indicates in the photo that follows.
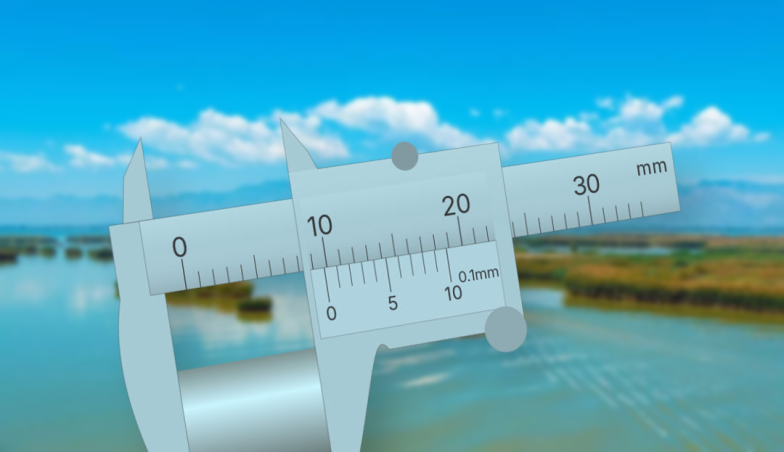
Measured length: 9.8 mm
